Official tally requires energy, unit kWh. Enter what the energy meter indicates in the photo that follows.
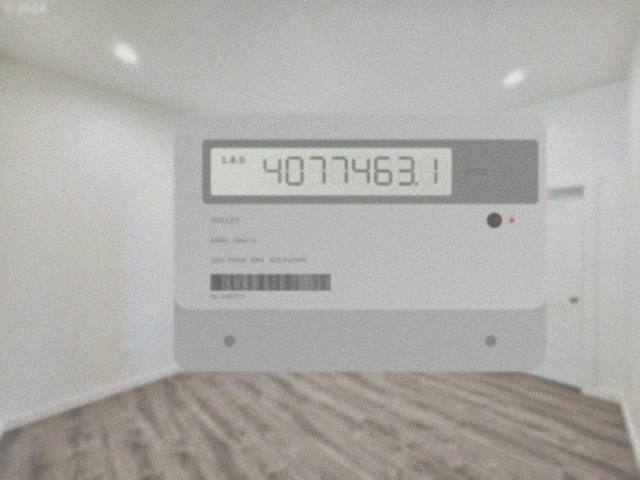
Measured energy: 4077463.1 kWh
